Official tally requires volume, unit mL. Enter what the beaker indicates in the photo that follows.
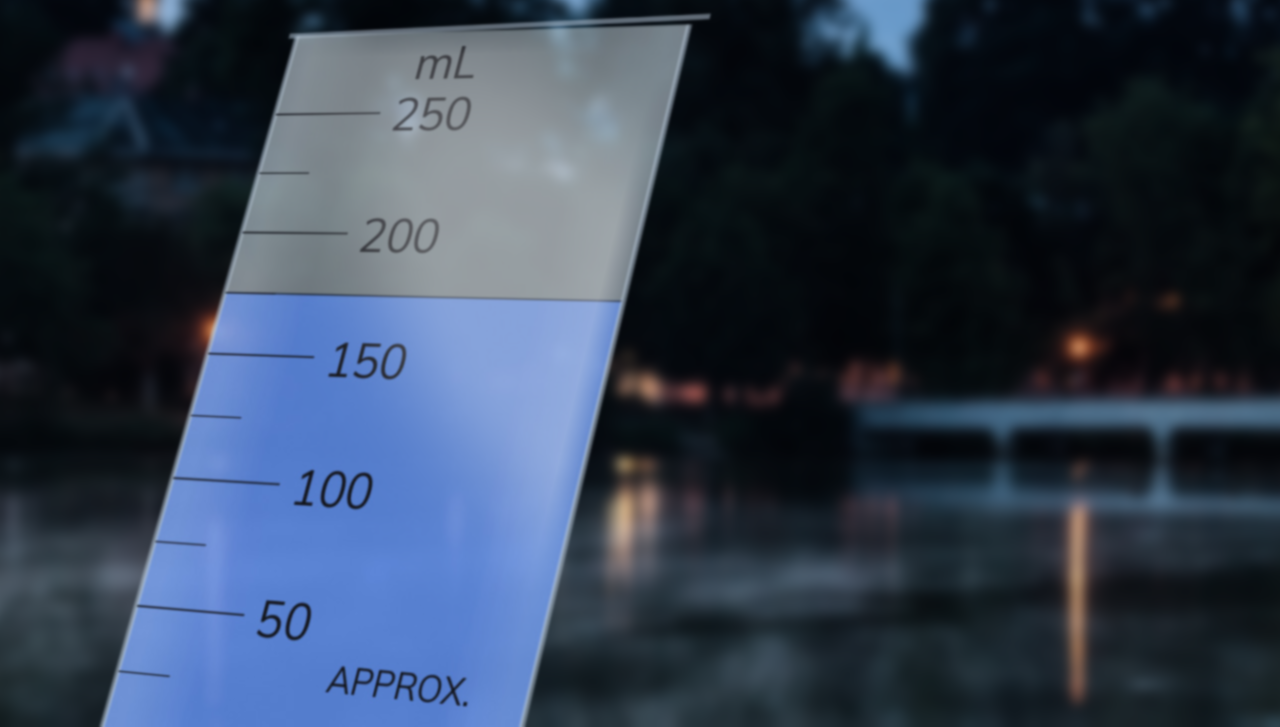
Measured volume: 175 mL
